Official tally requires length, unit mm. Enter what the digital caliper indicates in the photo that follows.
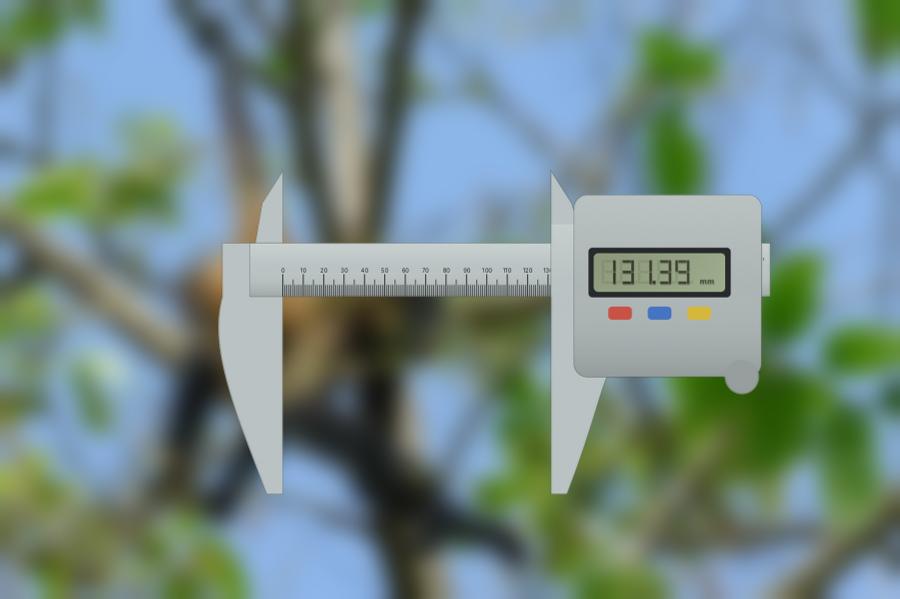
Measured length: 131.39 mm
